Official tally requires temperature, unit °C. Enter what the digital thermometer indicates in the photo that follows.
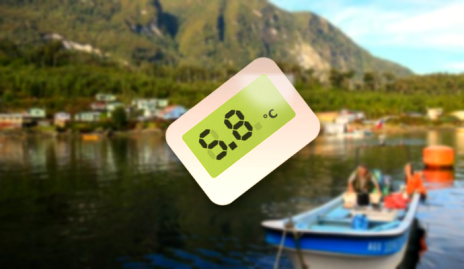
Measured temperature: 5.8 °C
